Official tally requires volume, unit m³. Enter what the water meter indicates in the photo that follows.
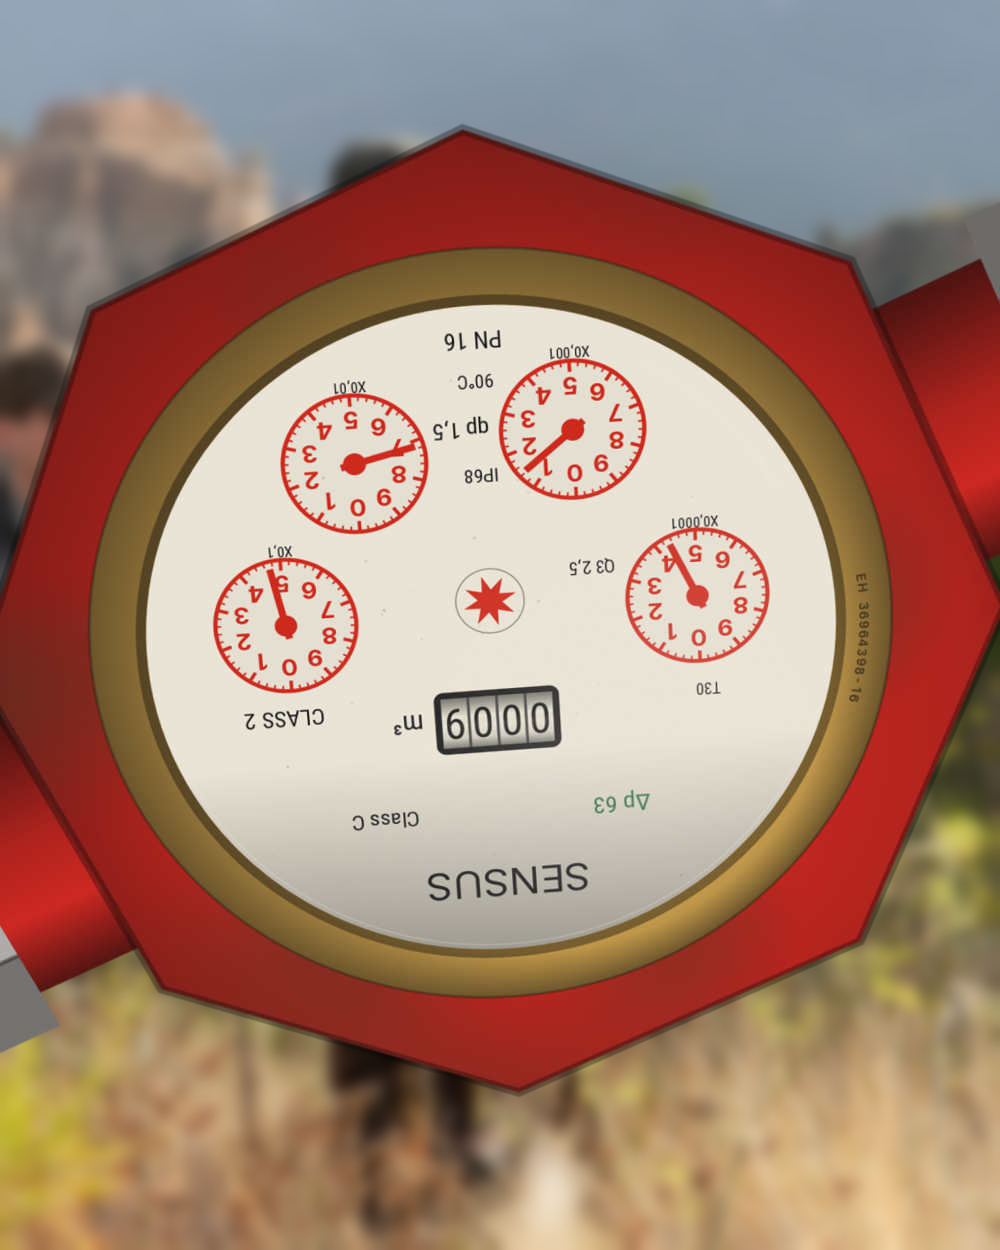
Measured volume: 9.4714 m³
